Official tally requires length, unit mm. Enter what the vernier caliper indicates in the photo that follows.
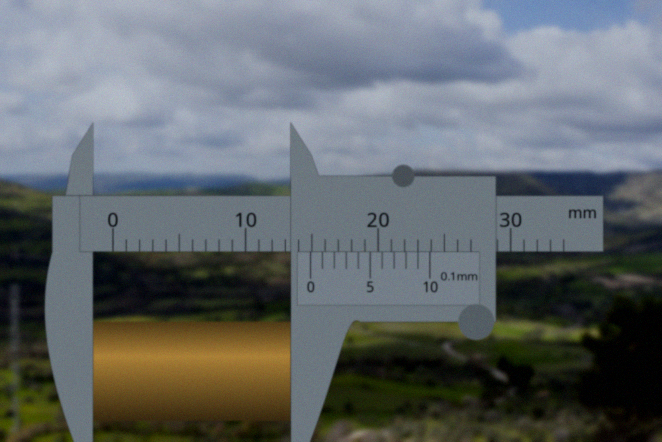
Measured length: 14.9 mm
